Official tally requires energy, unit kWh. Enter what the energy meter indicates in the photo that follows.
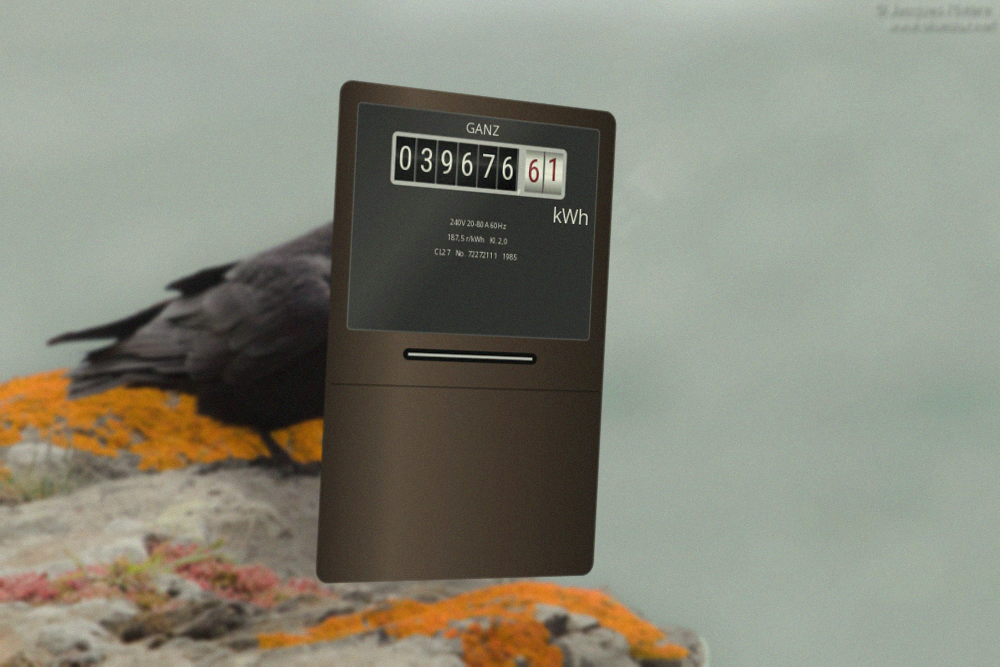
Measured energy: 39676.61 kWh
